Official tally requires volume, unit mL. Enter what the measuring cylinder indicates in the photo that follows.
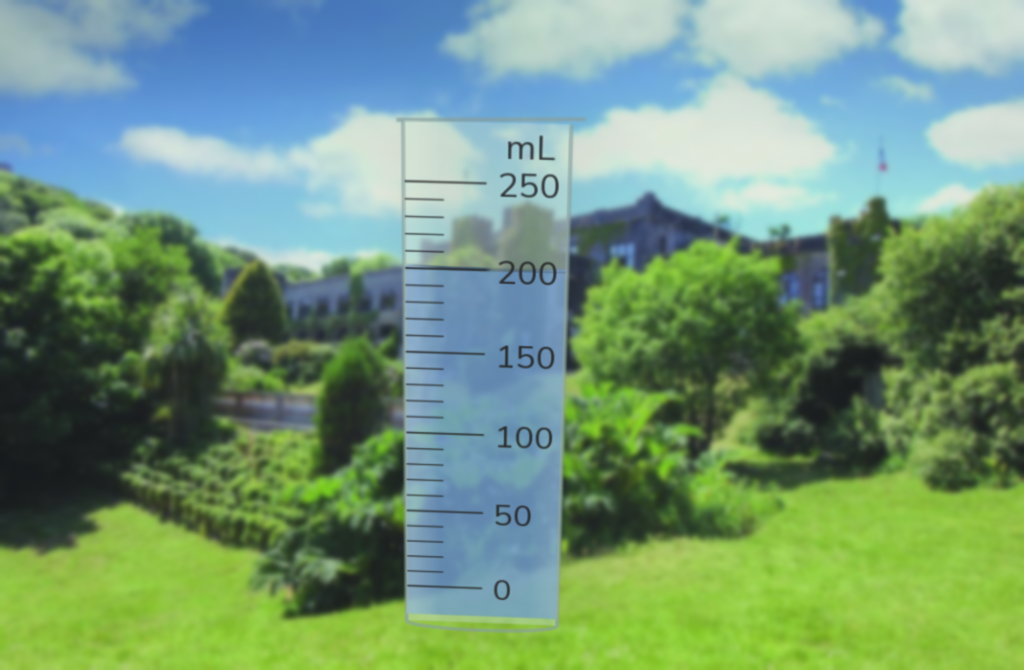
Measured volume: 200 mL
